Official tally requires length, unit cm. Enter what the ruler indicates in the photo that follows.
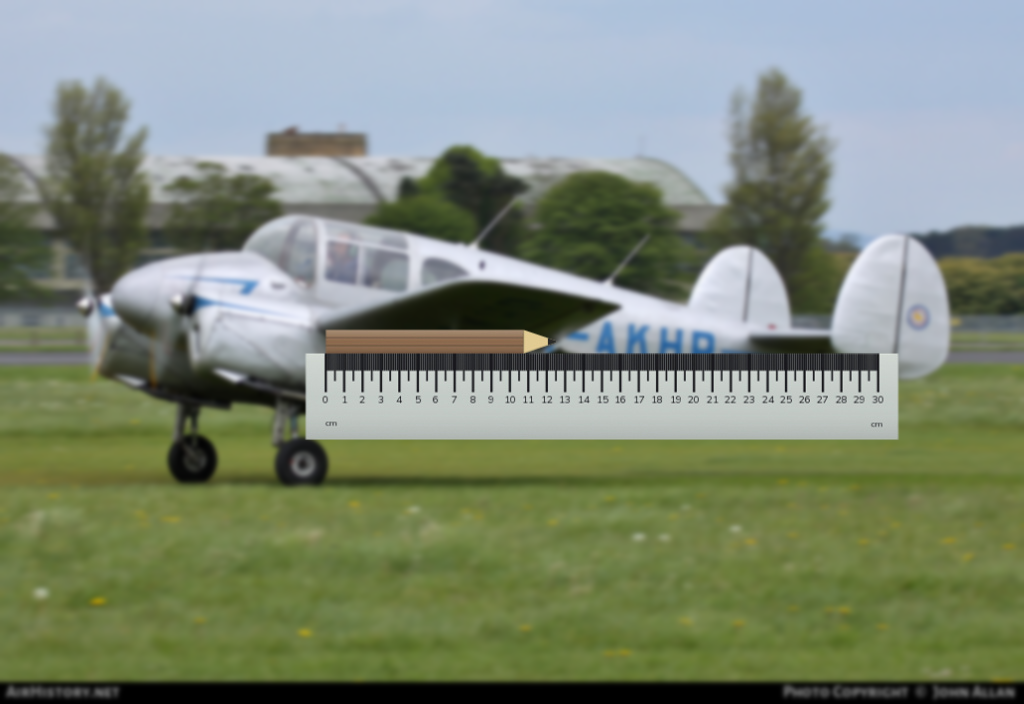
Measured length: 12.5 cm
